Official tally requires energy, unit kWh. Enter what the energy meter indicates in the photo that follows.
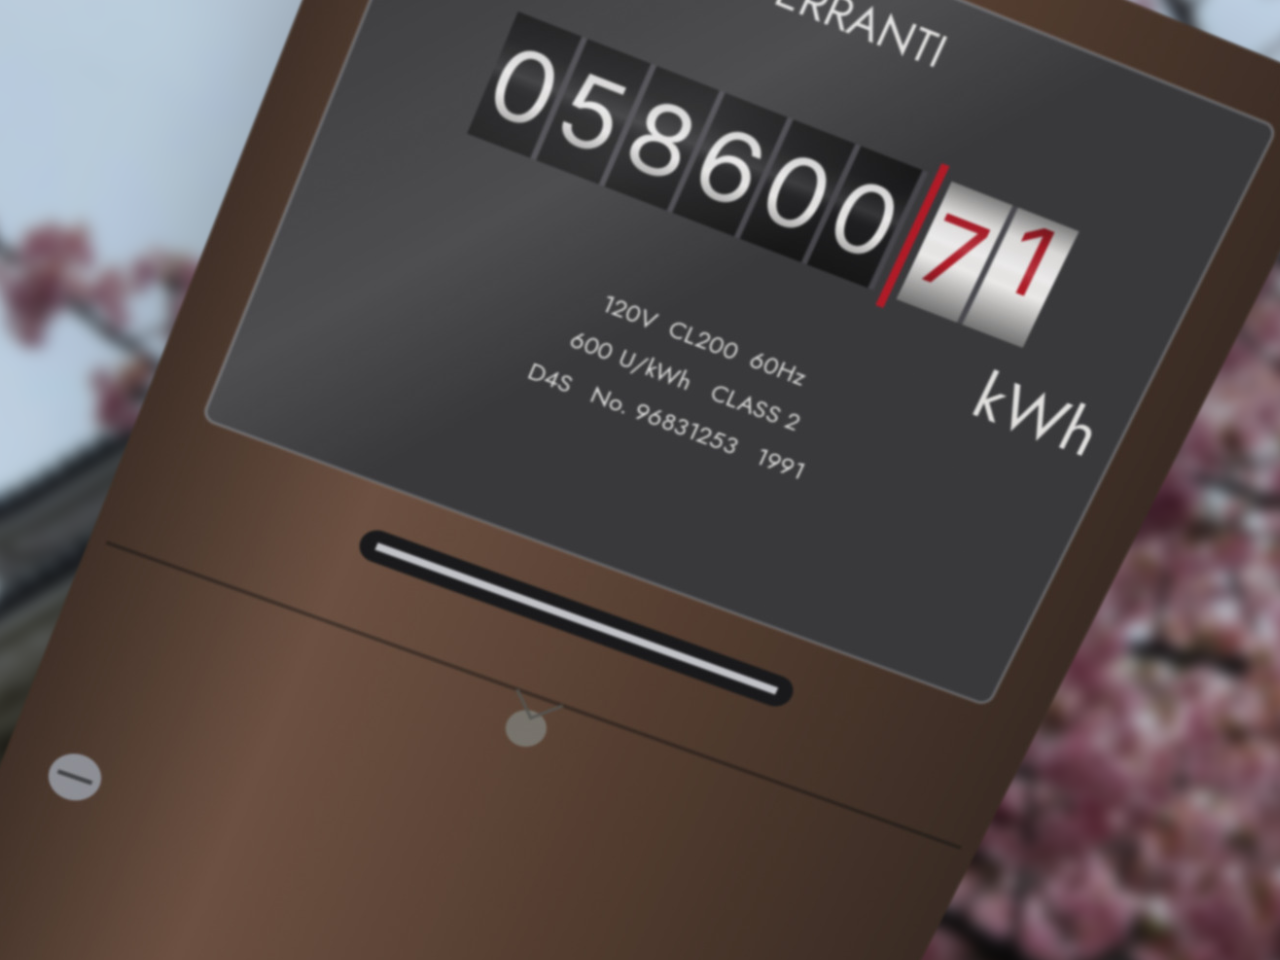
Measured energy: 58600.71 kWh
